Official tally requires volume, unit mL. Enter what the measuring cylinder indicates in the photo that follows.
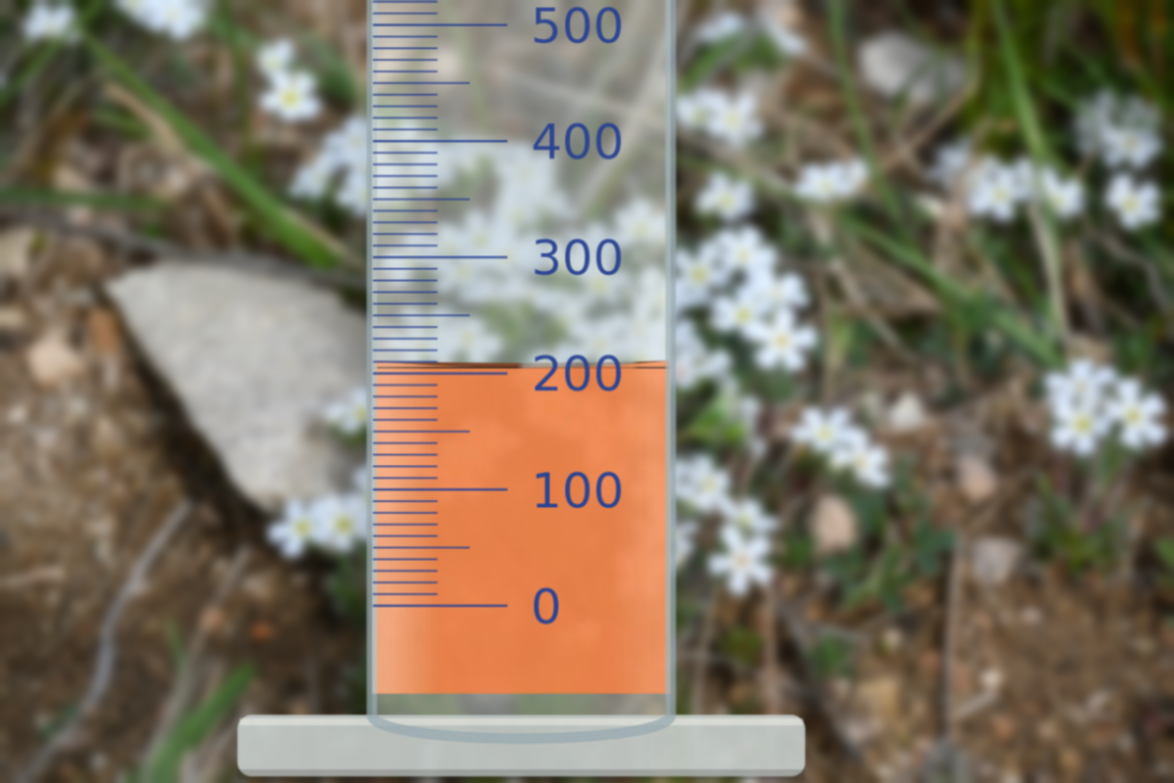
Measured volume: 205 mL
